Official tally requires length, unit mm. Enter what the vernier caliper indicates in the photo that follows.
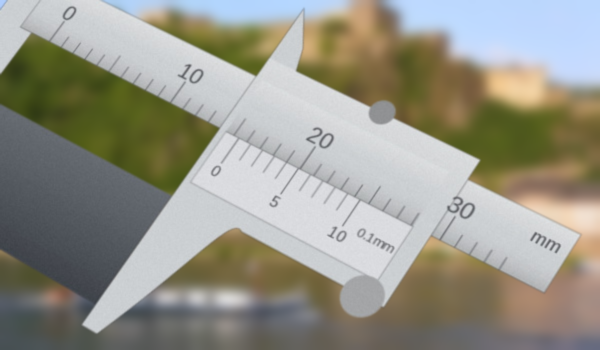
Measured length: 15.4 mm
